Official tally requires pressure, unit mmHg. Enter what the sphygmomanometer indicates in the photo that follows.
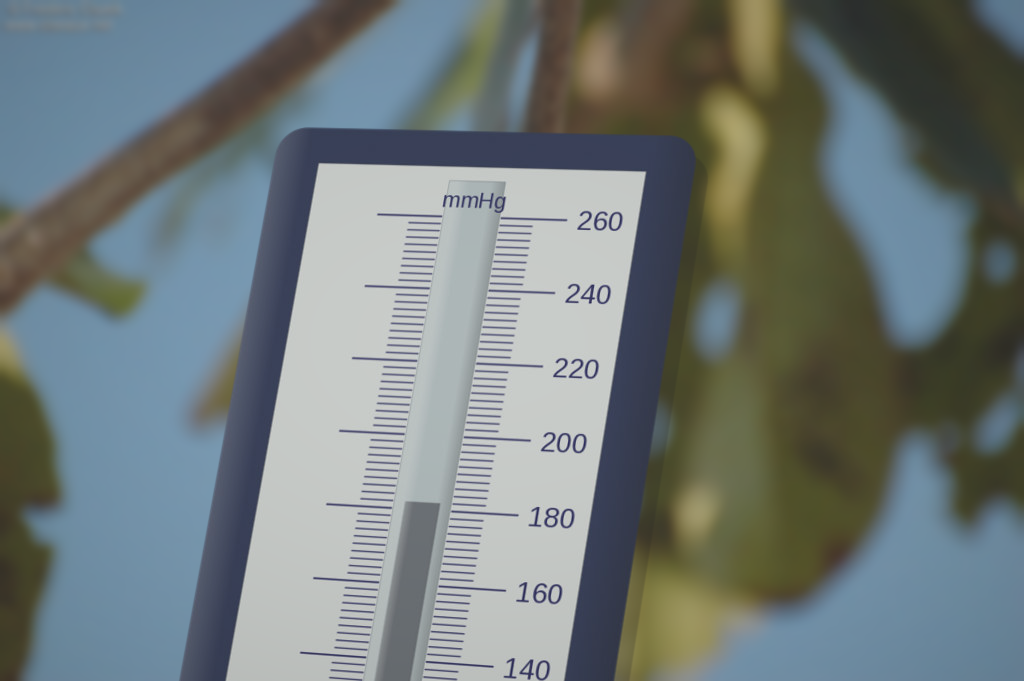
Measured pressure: 182 mmHg
